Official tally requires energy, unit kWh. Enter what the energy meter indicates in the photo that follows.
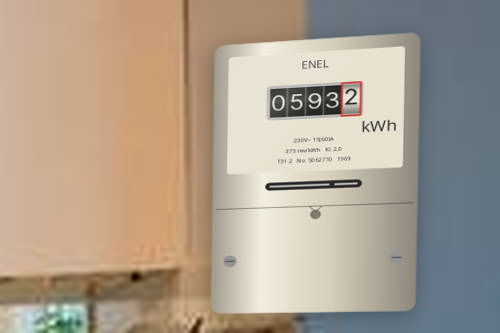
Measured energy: 593.2 kWh
